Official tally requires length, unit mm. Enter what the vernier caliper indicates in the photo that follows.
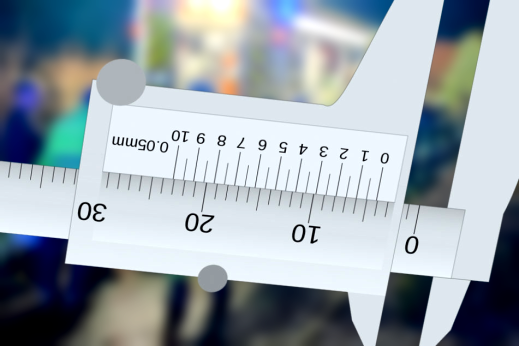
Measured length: 4.1 mm
